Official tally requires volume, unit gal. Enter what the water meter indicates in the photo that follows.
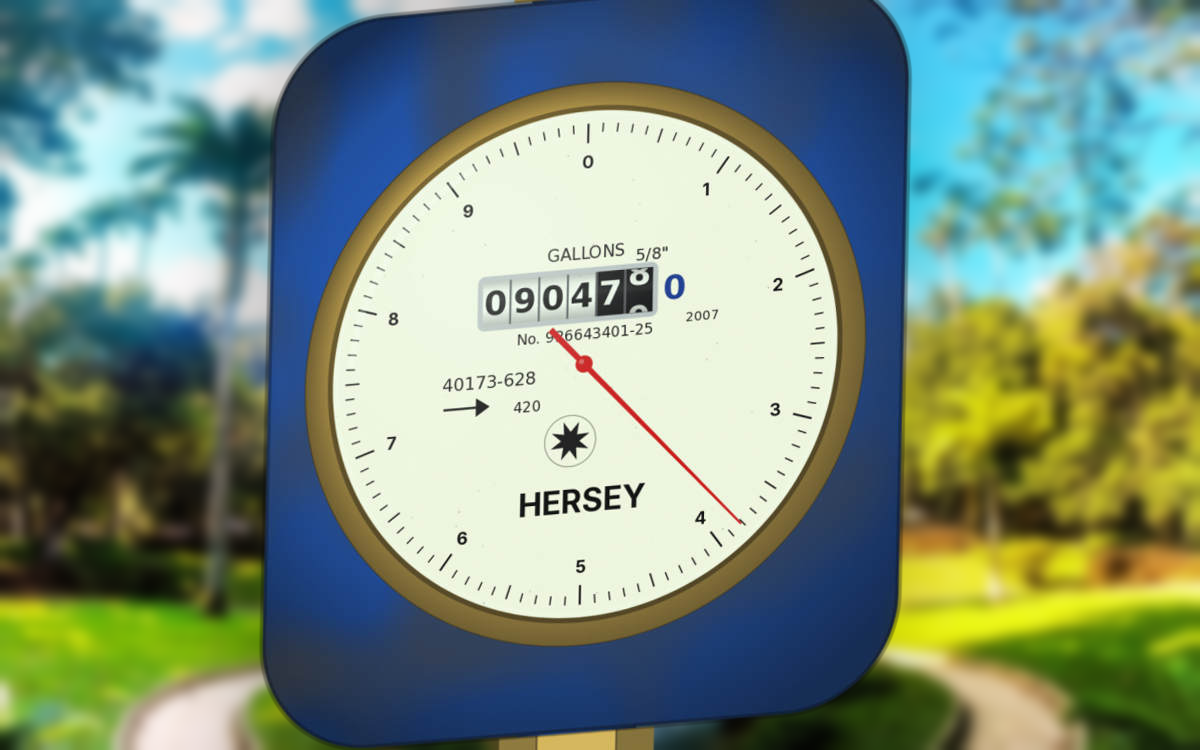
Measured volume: 904783.8 gal
